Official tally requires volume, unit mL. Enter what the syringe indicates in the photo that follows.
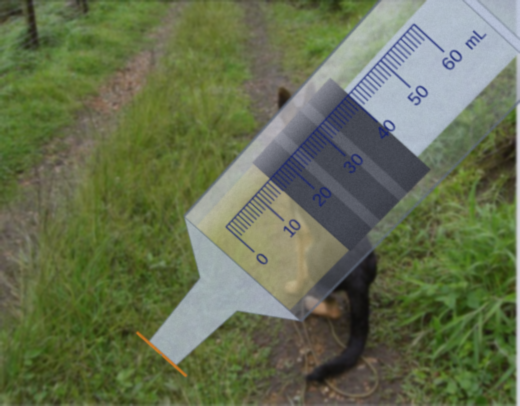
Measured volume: 15 mL
